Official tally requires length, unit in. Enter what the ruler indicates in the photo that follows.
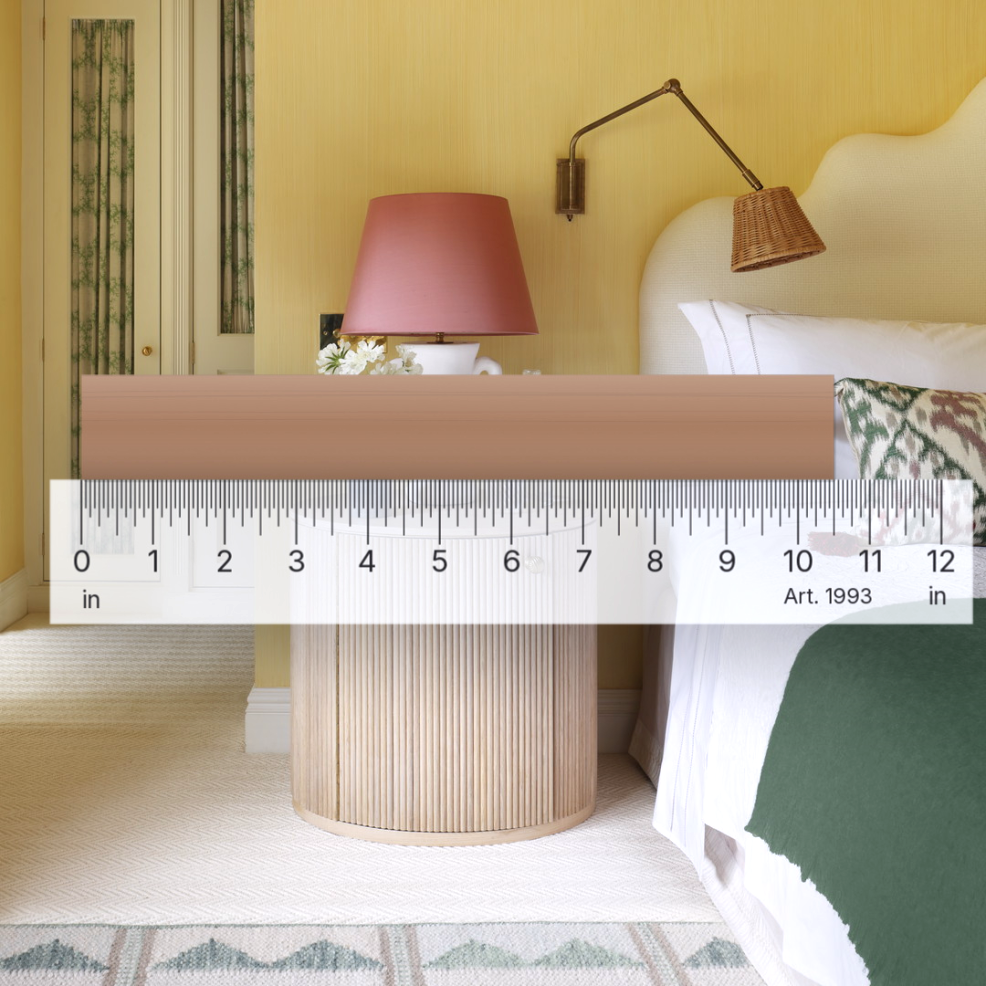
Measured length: 10.5 in
